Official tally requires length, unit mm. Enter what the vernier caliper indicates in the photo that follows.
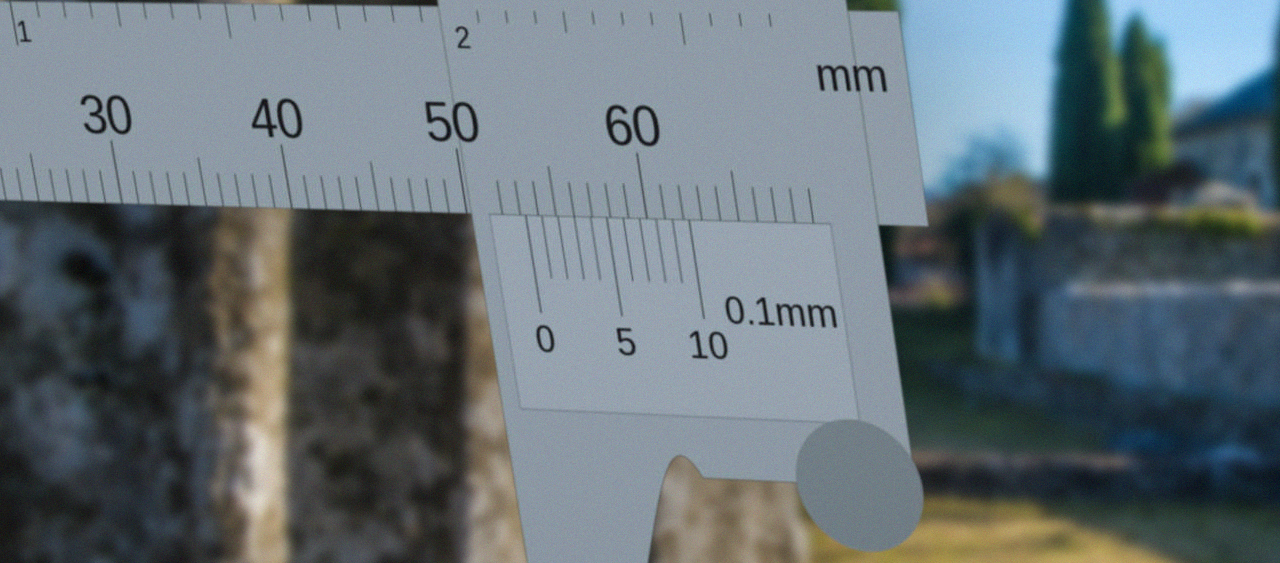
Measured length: 53.3 mm
